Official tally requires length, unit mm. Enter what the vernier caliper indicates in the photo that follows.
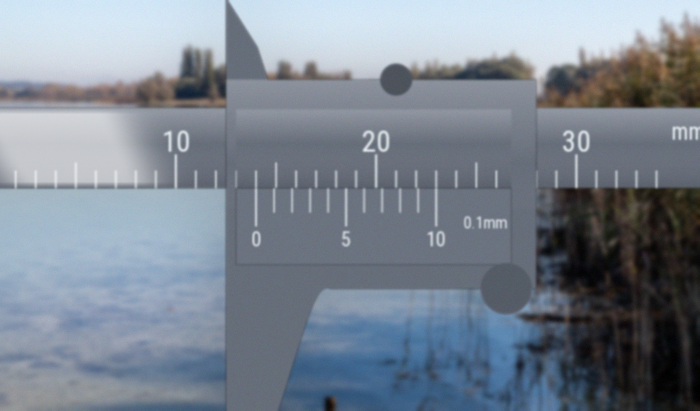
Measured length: 14.0 mm
